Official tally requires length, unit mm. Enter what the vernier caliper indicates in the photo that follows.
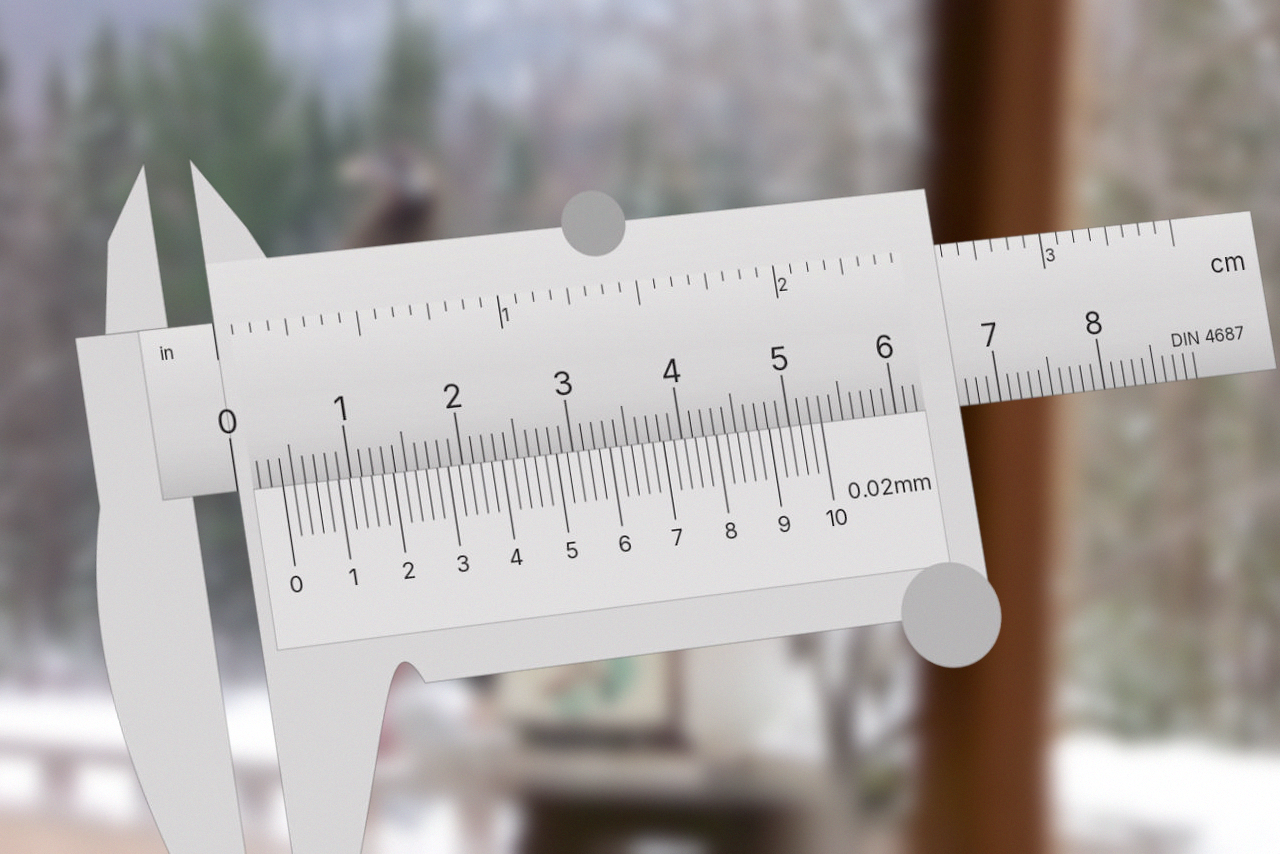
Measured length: 4.0 mm
